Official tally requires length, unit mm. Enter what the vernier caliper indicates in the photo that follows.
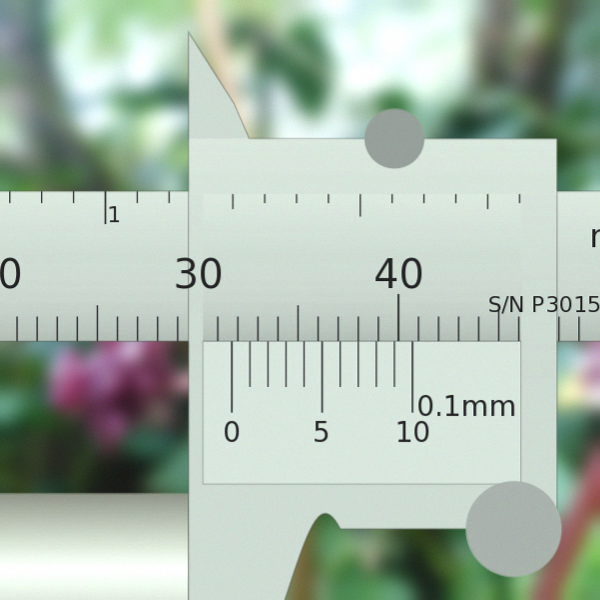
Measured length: 31.7 mm
